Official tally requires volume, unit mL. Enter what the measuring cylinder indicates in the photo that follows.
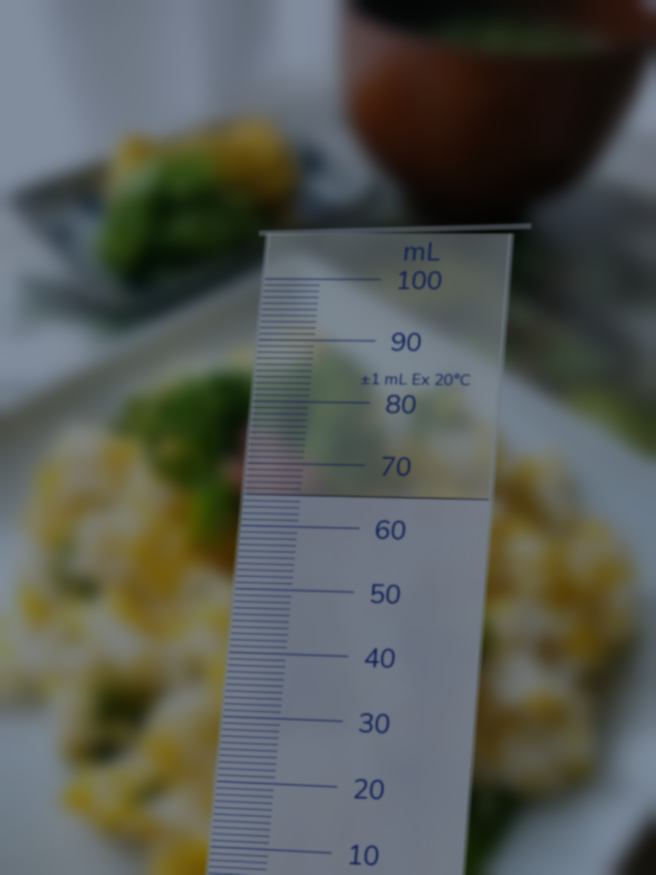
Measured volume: 65 mL
